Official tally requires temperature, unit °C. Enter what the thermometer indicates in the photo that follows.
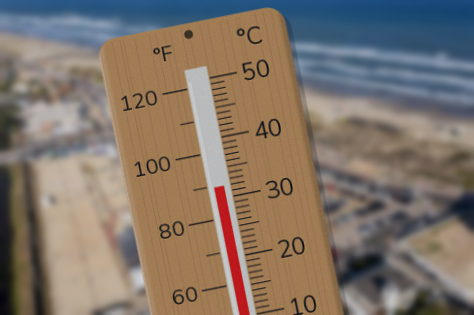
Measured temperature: 32 °C
